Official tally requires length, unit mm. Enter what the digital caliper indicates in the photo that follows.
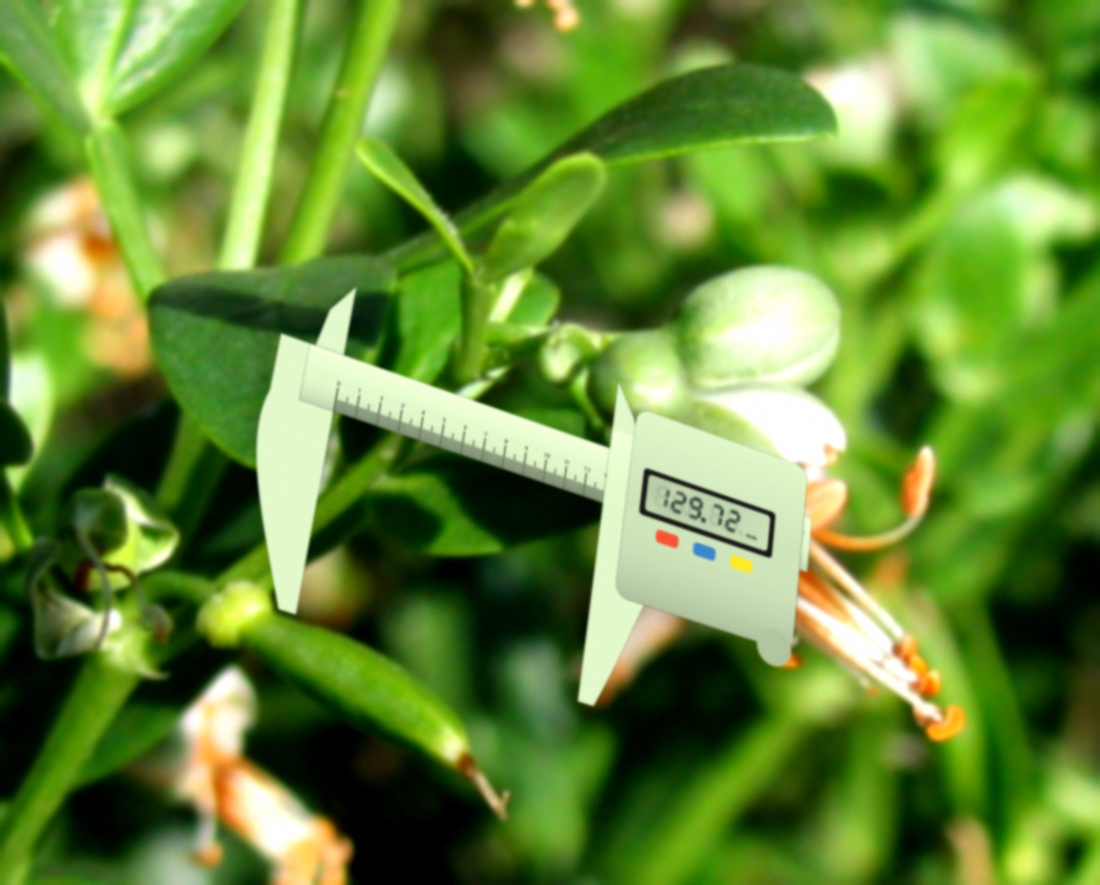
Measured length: 129.72 mm
